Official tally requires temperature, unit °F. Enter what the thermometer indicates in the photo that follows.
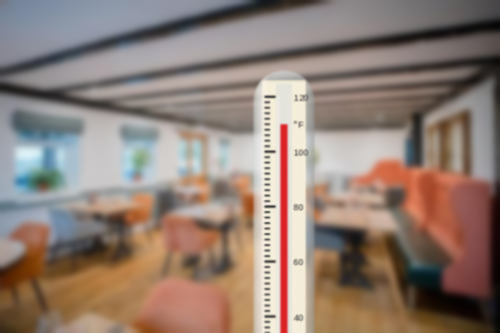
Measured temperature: 110 °F
